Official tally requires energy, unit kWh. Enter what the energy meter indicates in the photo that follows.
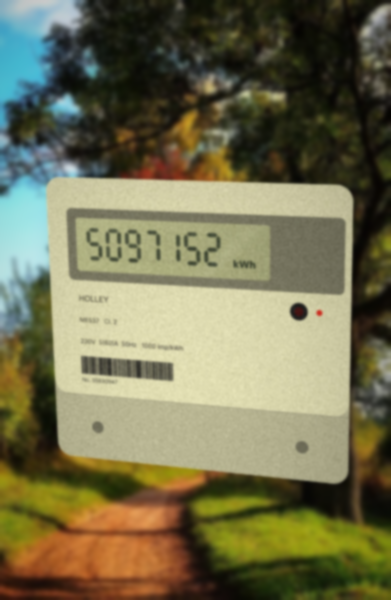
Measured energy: 5097152 kWh
